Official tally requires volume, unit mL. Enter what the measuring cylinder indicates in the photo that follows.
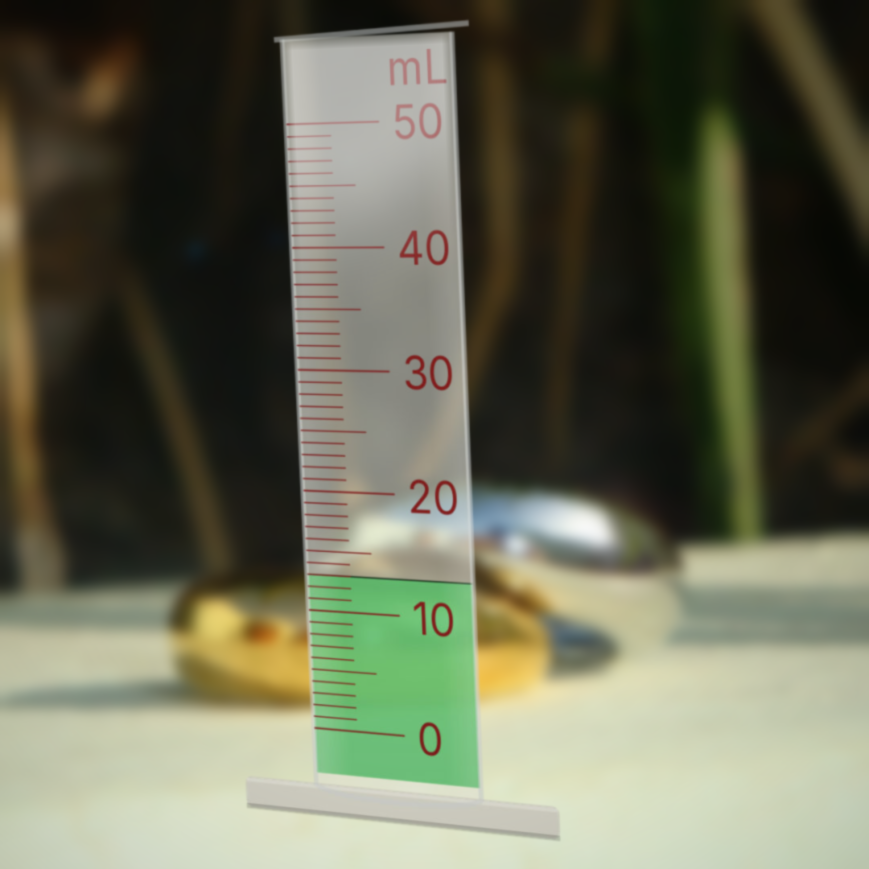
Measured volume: 13 mL
